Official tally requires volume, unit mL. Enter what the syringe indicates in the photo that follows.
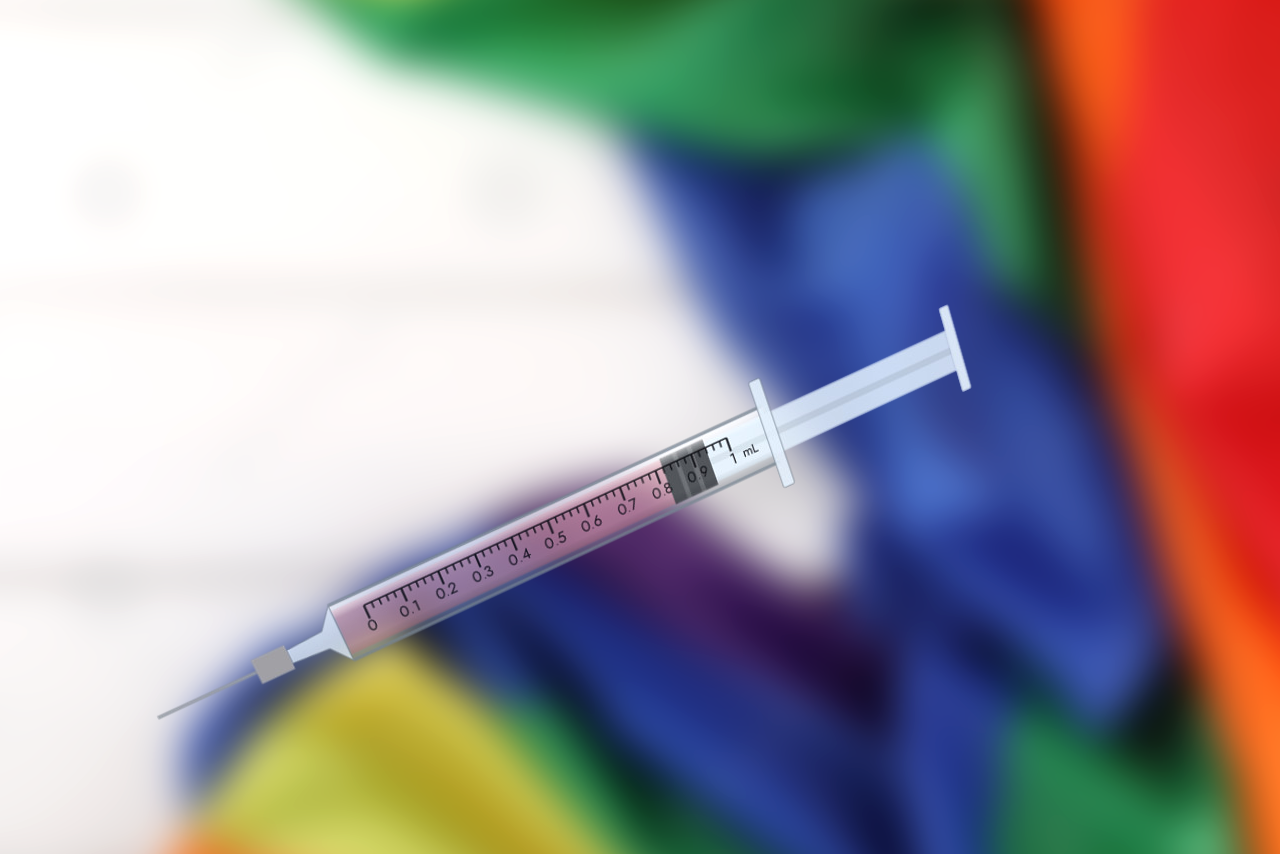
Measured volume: 0.82 mL
